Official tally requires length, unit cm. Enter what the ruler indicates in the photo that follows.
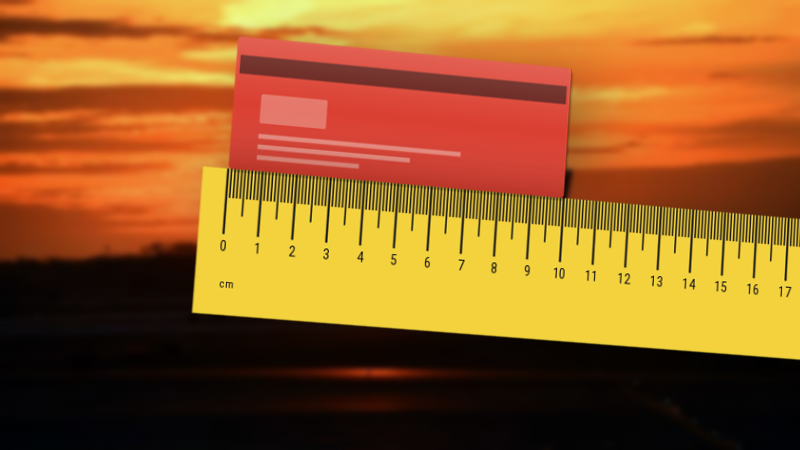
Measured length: 10 cm
